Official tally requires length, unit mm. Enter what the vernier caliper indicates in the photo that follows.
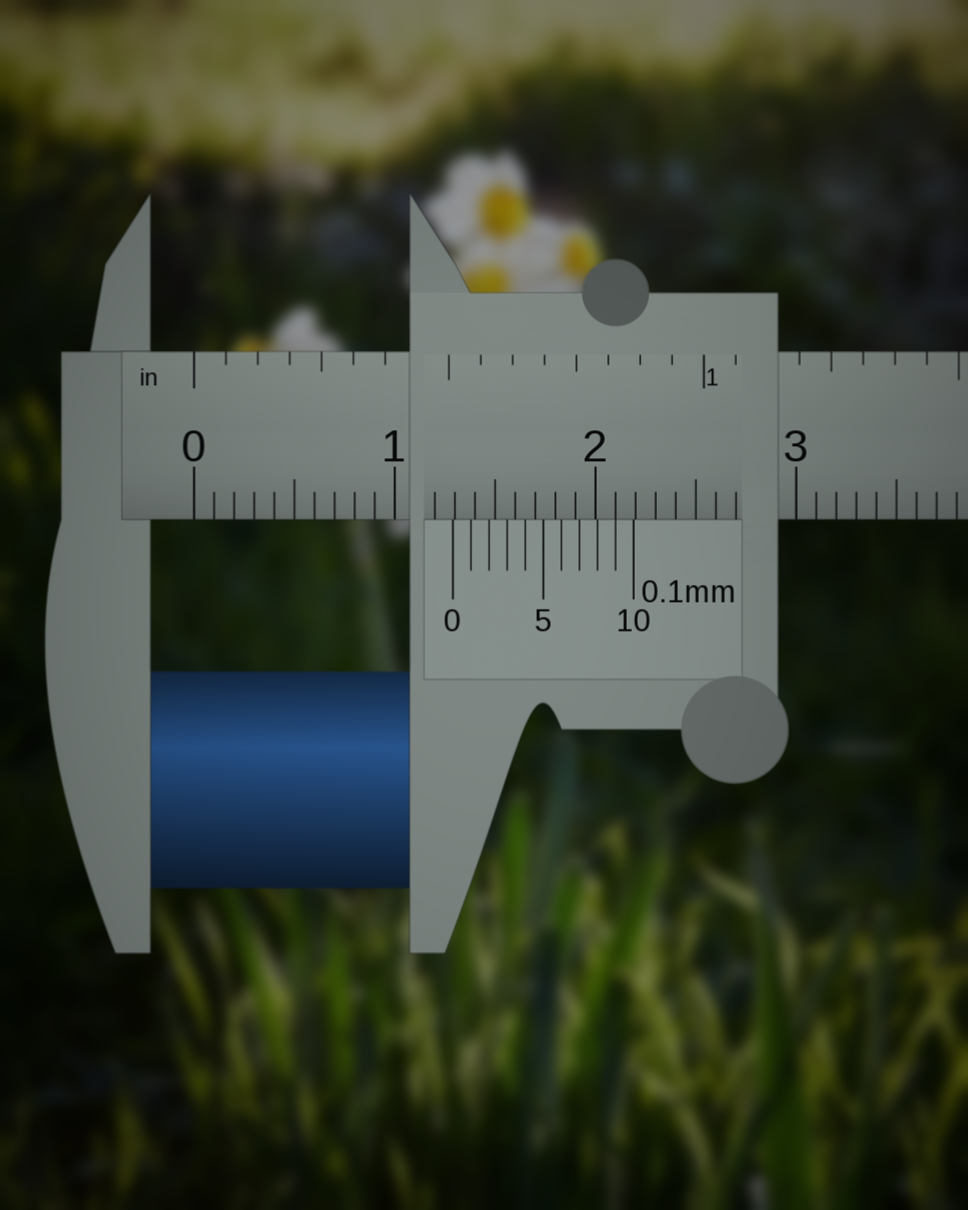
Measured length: 12.9 mm
